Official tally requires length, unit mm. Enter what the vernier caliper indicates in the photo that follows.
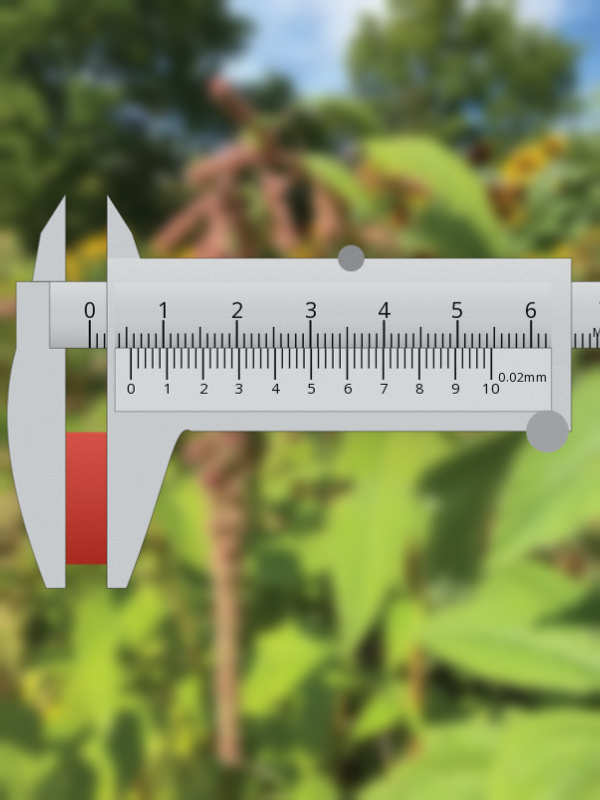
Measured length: 5.6 mm
